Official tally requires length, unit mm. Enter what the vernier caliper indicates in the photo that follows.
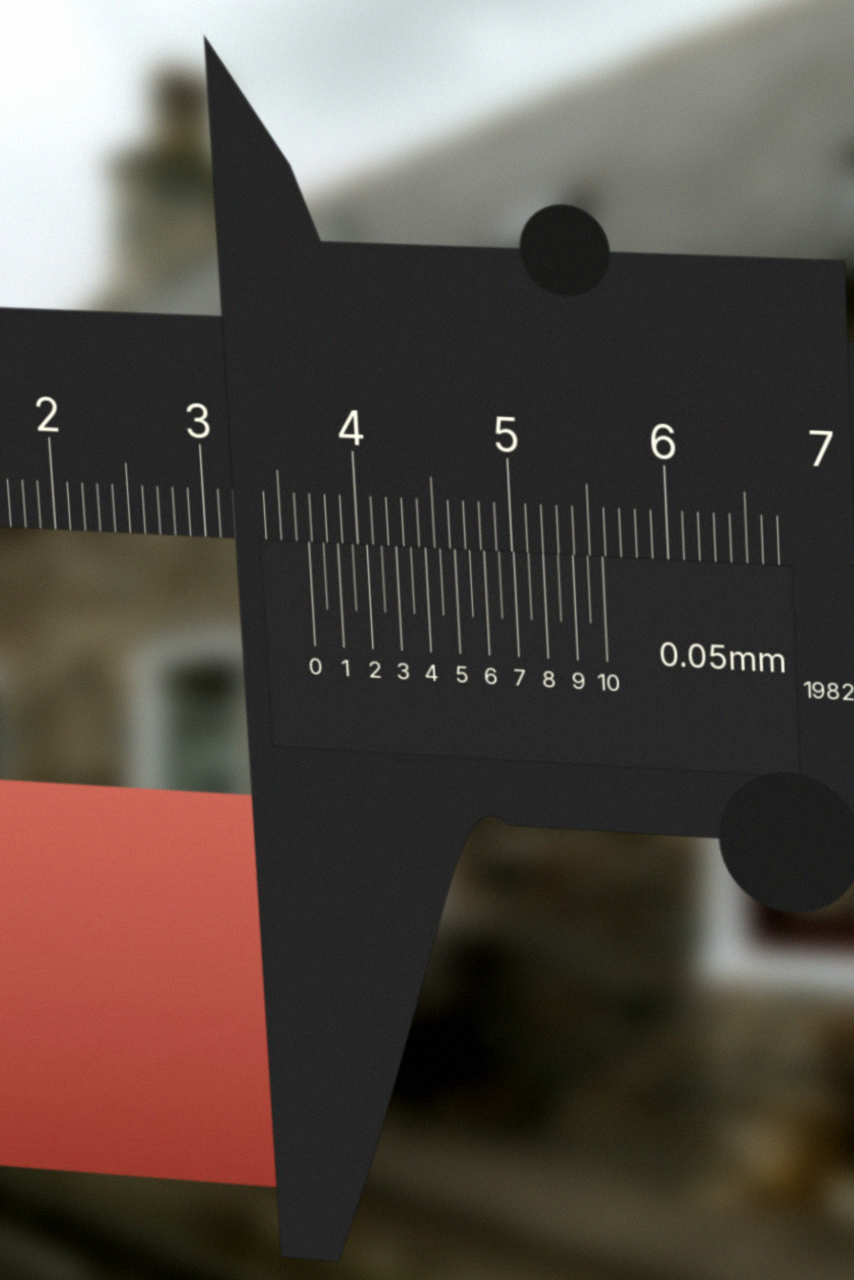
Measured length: 36.8 mm
